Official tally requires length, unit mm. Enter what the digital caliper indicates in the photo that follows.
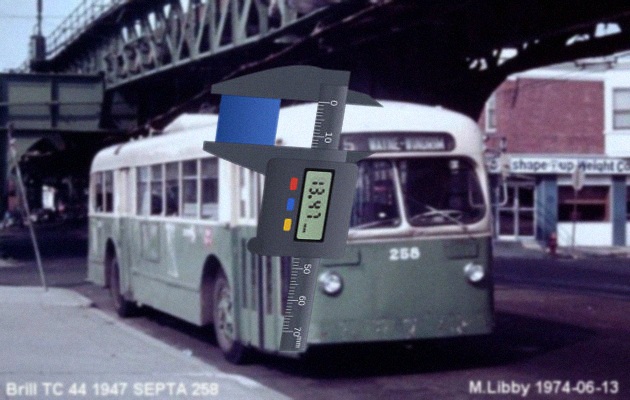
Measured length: 13.47 mm
